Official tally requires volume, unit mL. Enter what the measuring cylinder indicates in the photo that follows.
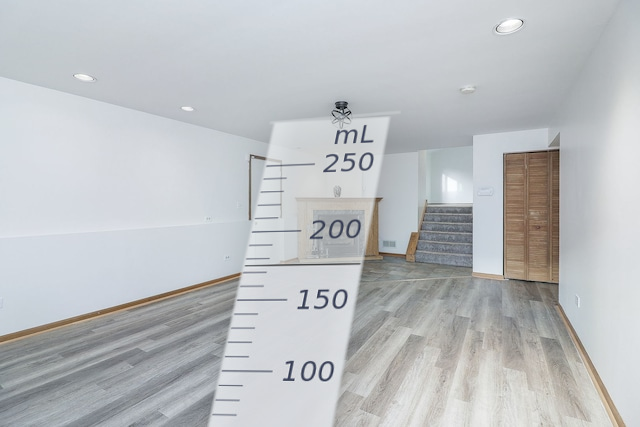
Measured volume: 175 mL
